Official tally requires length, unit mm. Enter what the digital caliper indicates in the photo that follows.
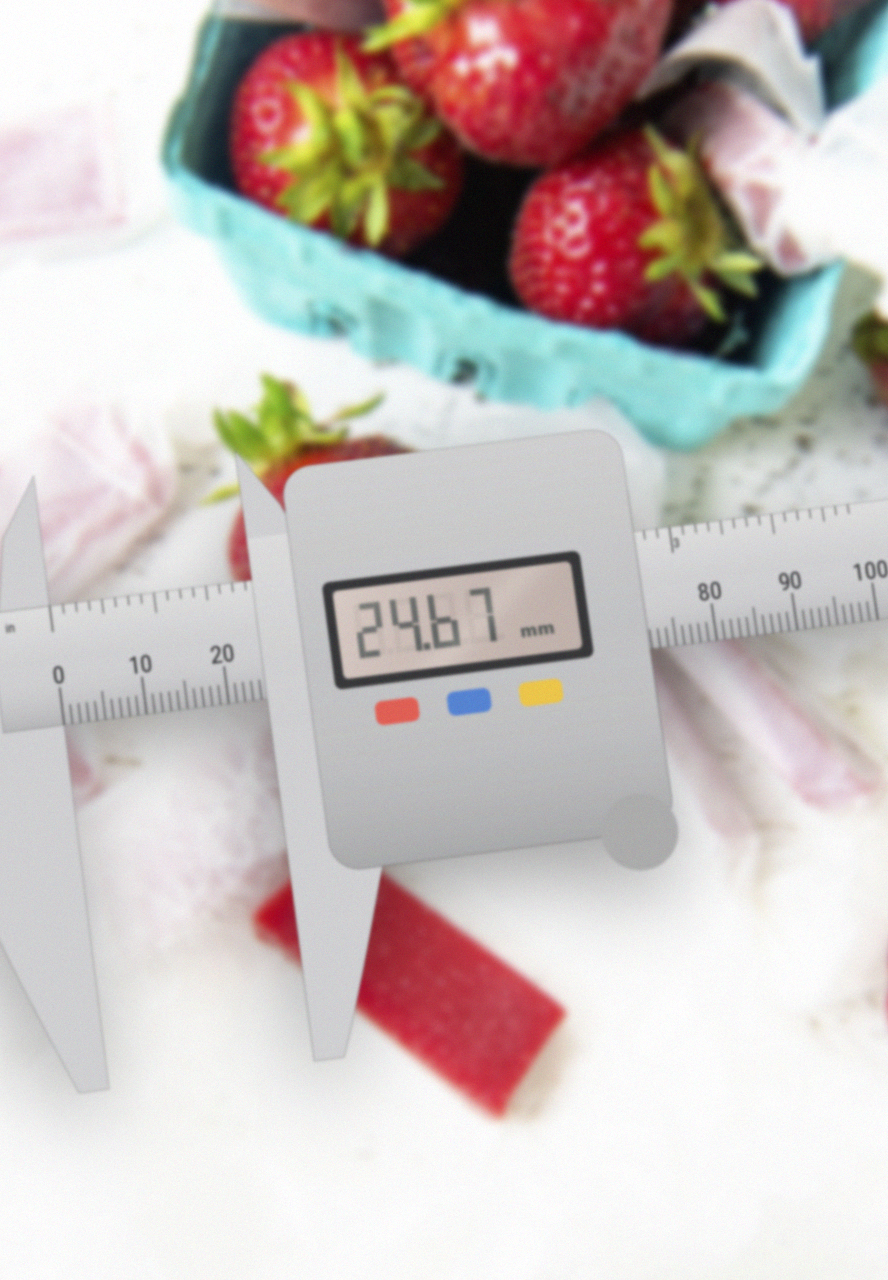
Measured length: 24.67 mm
